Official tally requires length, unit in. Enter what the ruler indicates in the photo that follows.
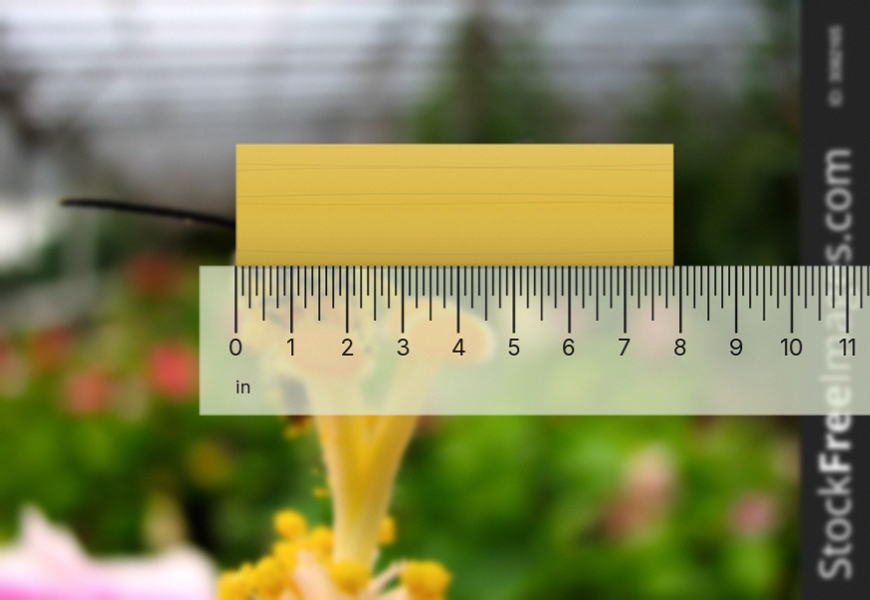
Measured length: 7.875 in
